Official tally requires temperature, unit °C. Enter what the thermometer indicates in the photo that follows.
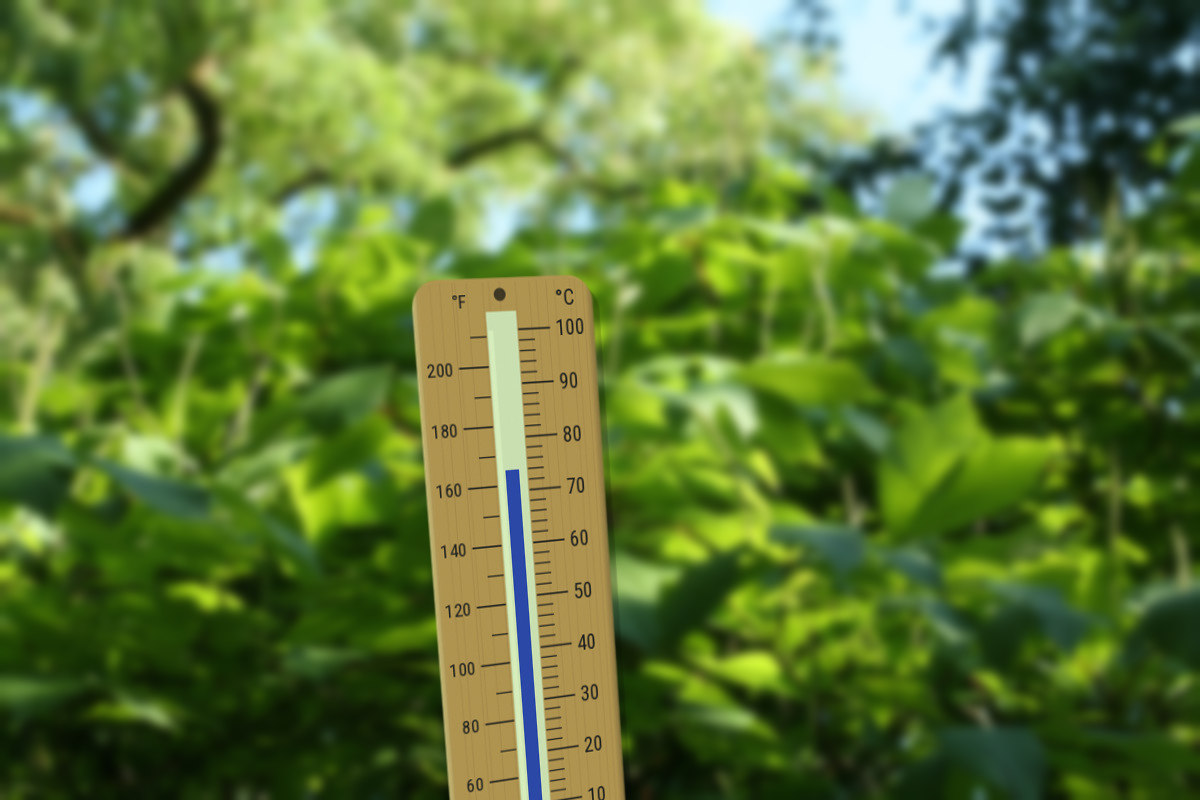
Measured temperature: 74 °C
